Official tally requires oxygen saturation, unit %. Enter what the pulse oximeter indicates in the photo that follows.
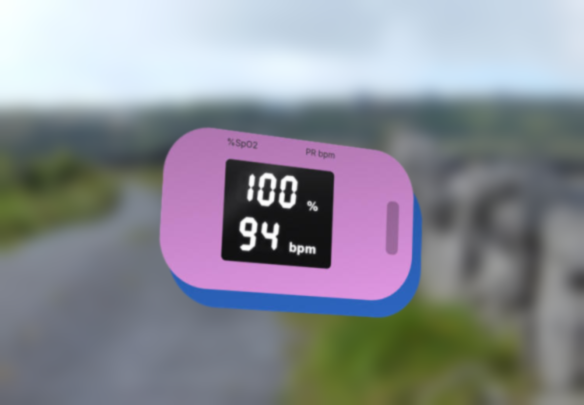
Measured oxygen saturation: 100 %
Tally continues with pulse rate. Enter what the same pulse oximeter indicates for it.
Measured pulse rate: 94 bpm
